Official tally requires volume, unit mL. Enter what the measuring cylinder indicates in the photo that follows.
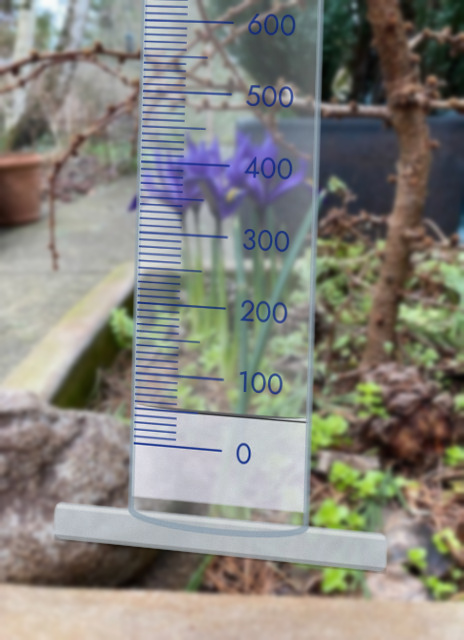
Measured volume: 50 mL
